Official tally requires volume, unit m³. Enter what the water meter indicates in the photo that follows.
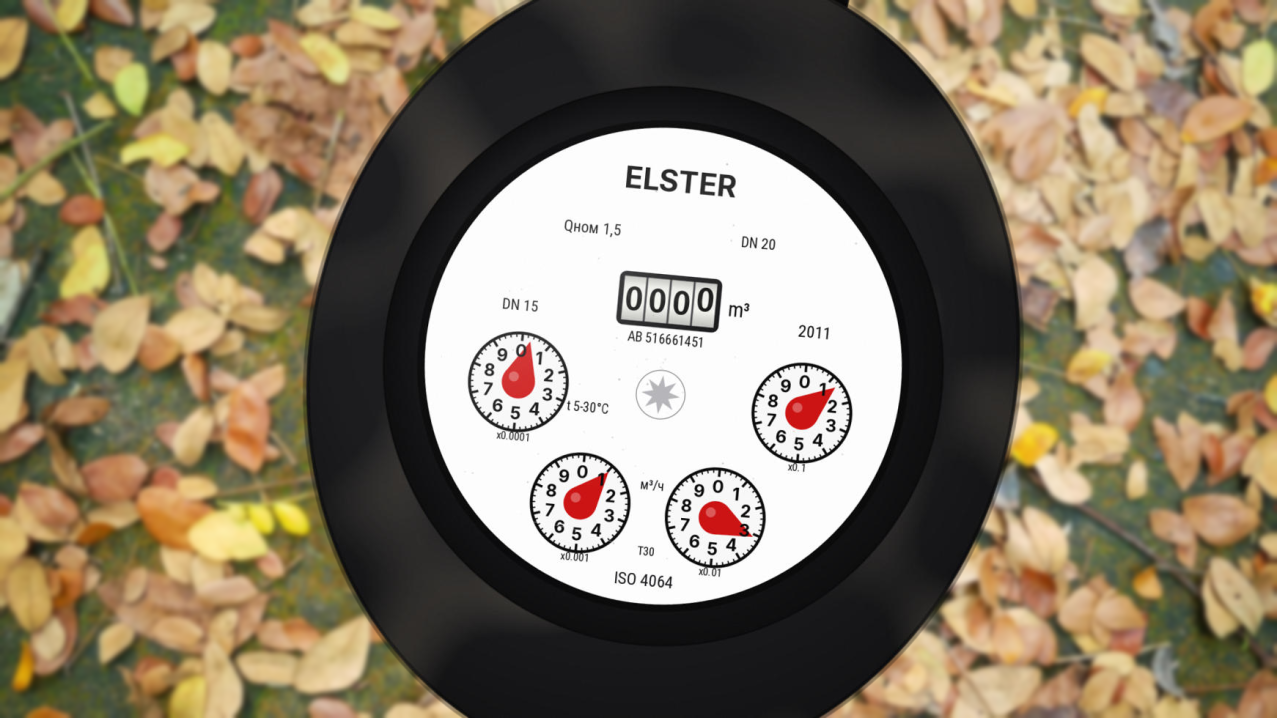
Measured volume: 0.1310 m³
